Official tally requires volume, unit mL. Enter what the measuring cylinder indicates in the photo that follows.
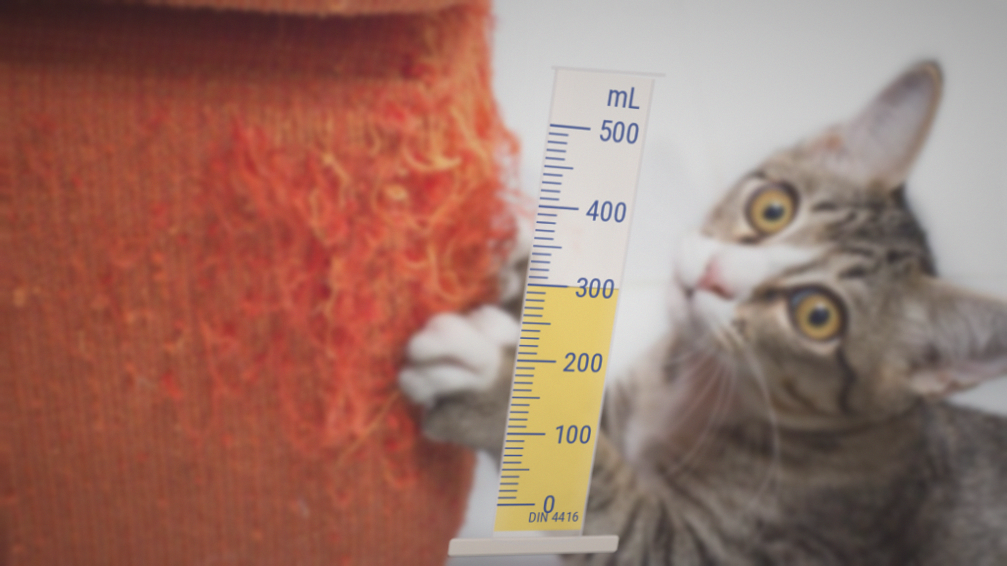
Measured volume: 300 mL
